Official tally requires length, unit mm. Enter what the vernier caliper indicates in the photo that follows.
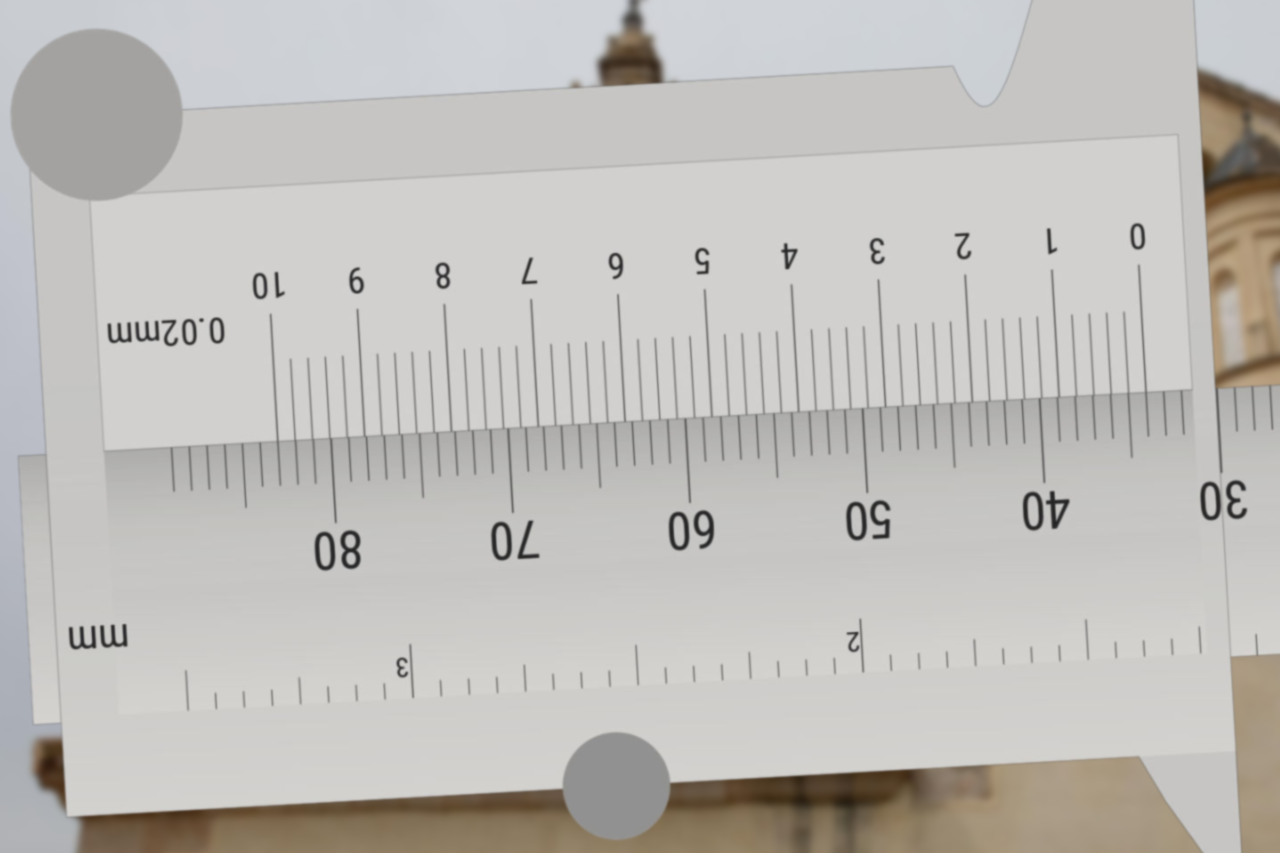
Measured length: 34.0 mm
